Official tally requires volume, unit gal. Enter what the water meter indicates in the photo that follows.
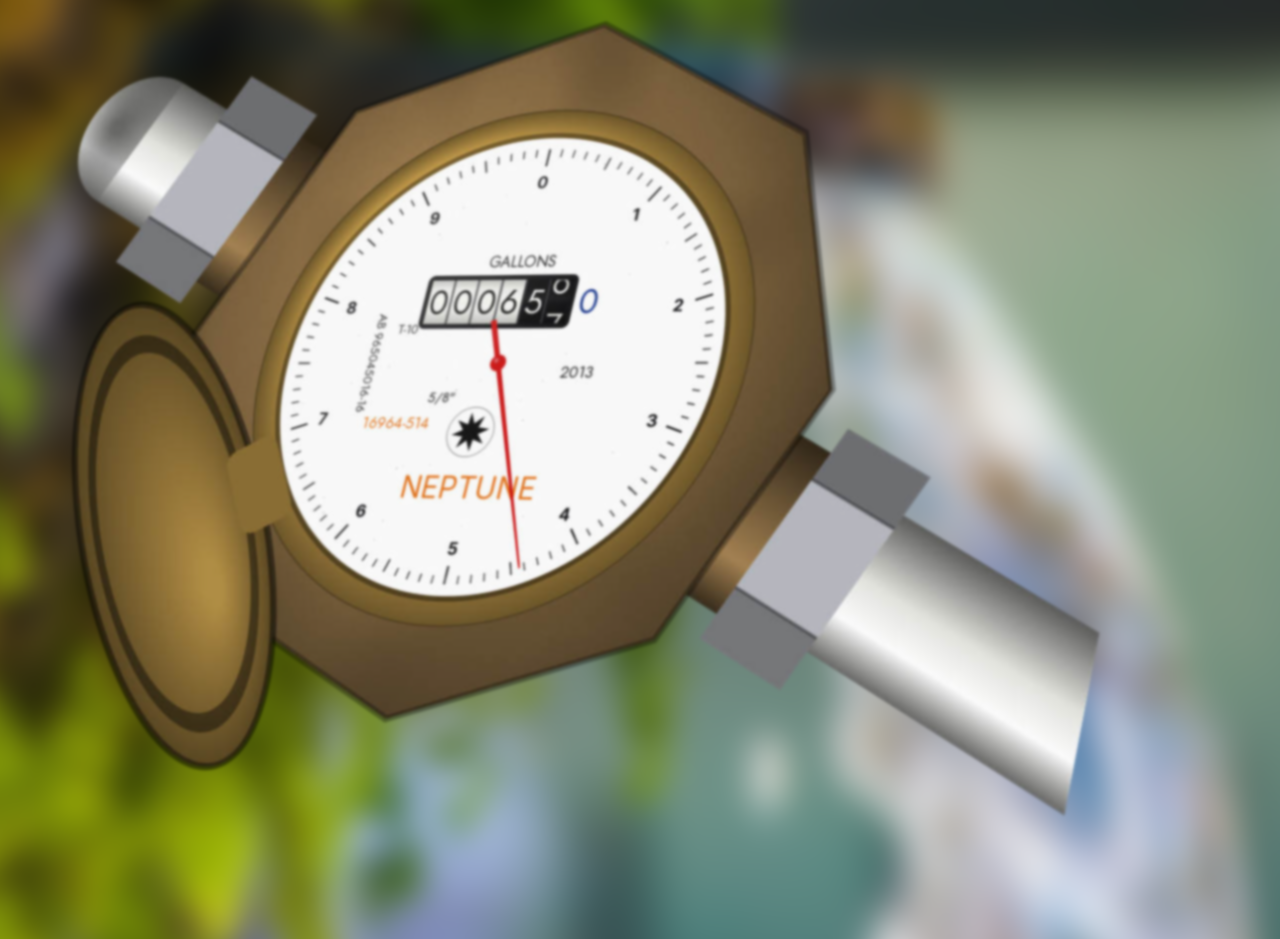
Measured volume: 6564.4 gal
